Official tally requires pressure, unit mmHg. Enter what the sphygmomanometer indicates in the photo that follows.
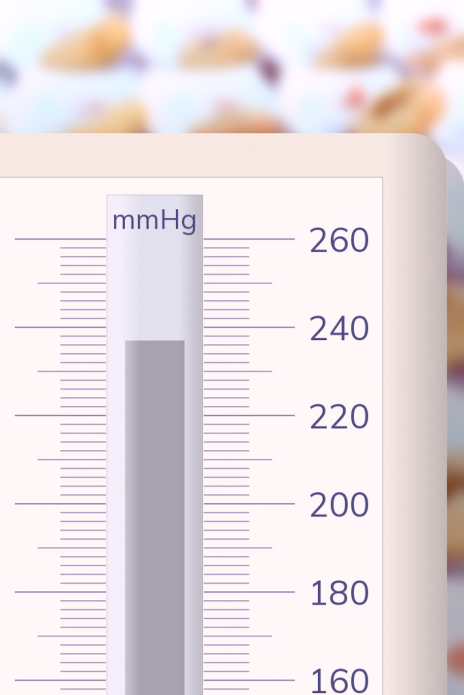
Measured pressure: 237 mmHg
